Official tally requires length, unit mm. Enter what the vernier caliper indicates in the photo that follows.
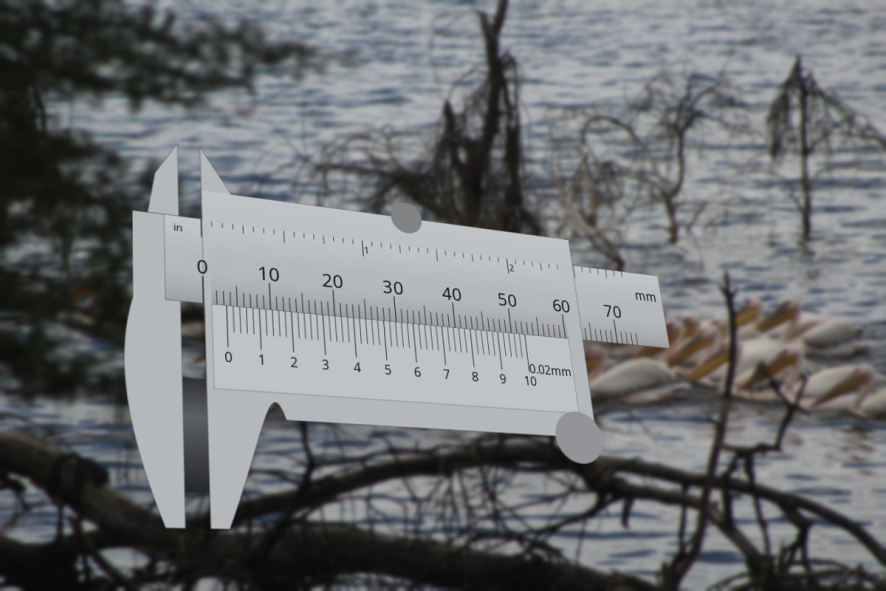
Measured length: 3.4 mm
